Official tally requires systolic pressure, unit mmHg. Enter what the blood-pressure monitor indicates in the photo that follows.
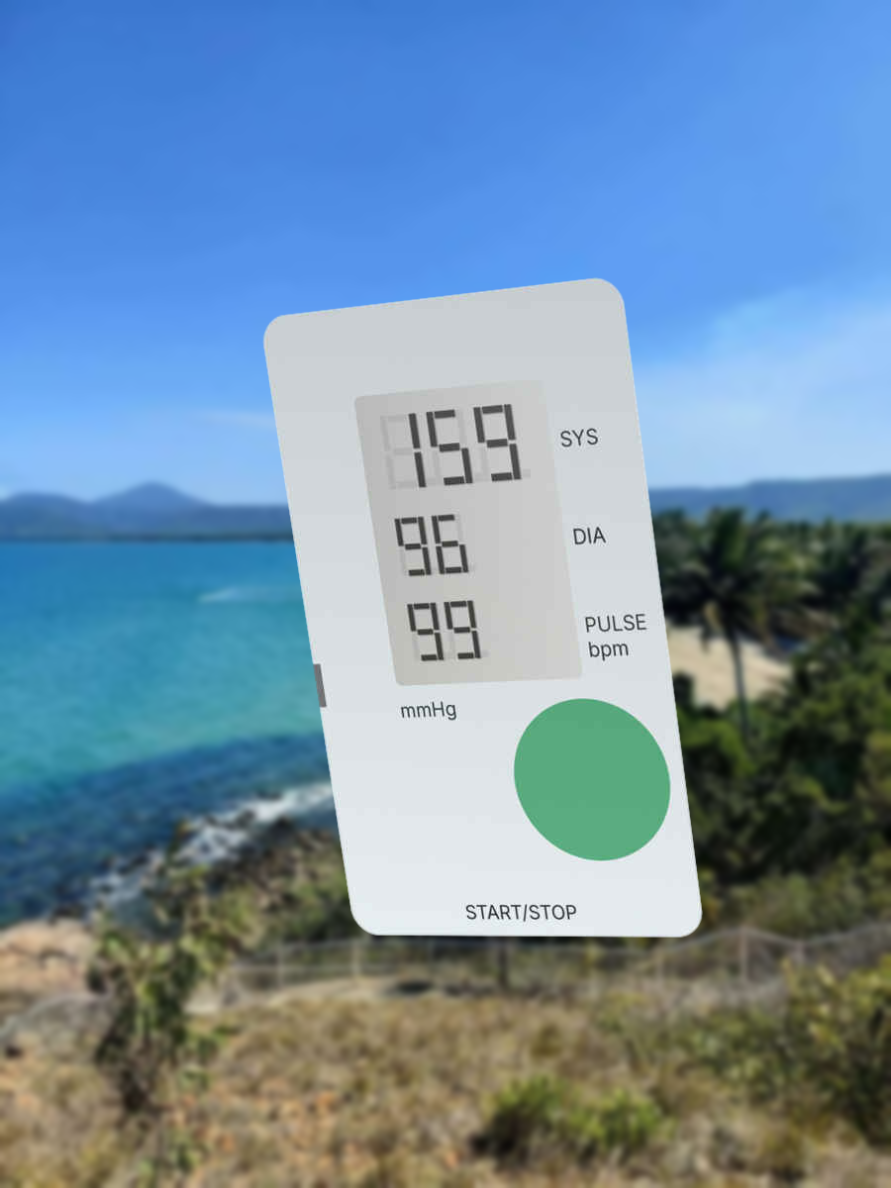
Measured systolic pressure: 159 mmHg
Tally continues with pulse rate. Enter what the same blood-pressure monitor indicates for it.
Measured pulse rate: 99 bpm
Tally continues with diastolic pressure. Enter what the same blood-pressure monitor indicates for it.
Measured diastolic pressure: 96 mmHg
